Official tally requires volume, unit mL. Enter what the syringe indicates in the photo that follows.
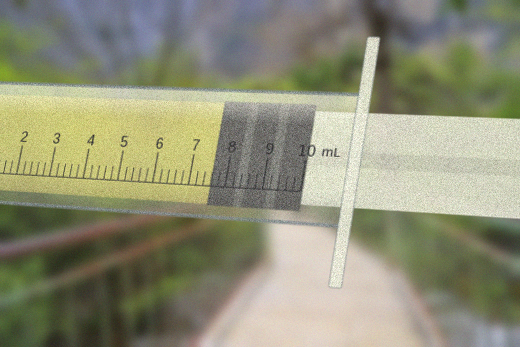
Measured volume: 7.6 mL
